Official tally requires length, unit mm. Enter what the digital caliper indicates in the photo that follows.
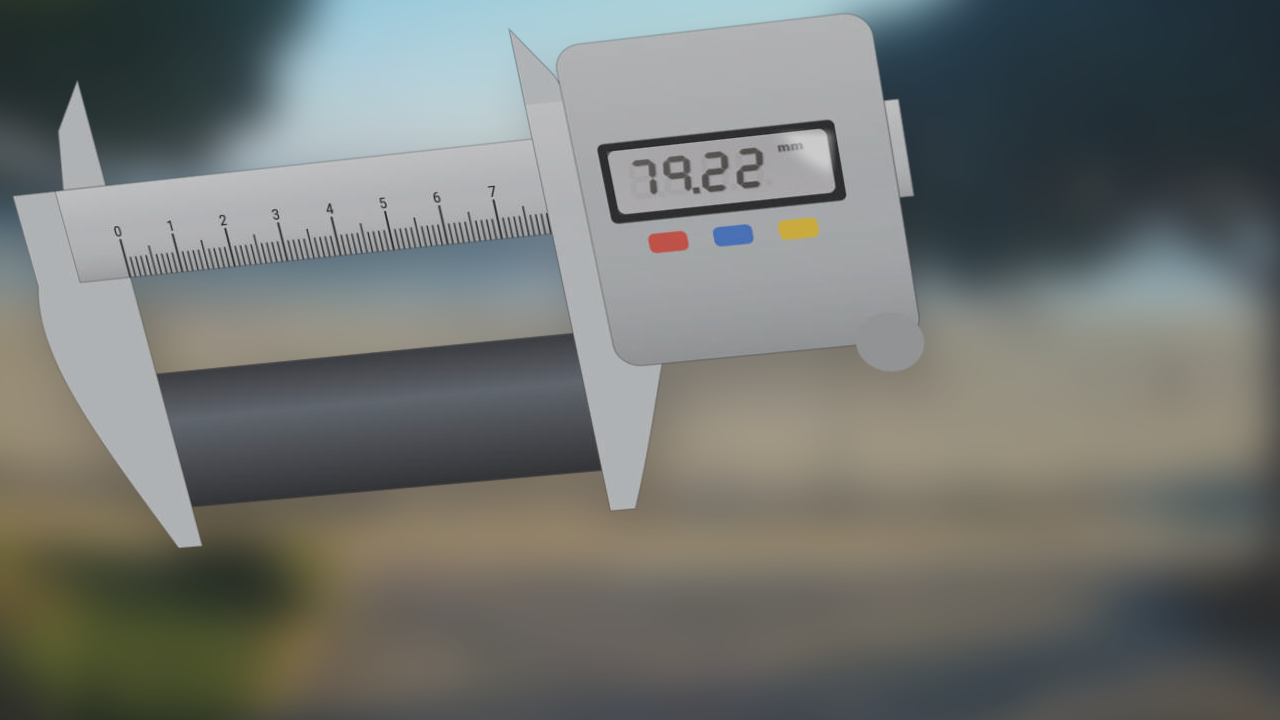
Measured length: 79.22 mm
